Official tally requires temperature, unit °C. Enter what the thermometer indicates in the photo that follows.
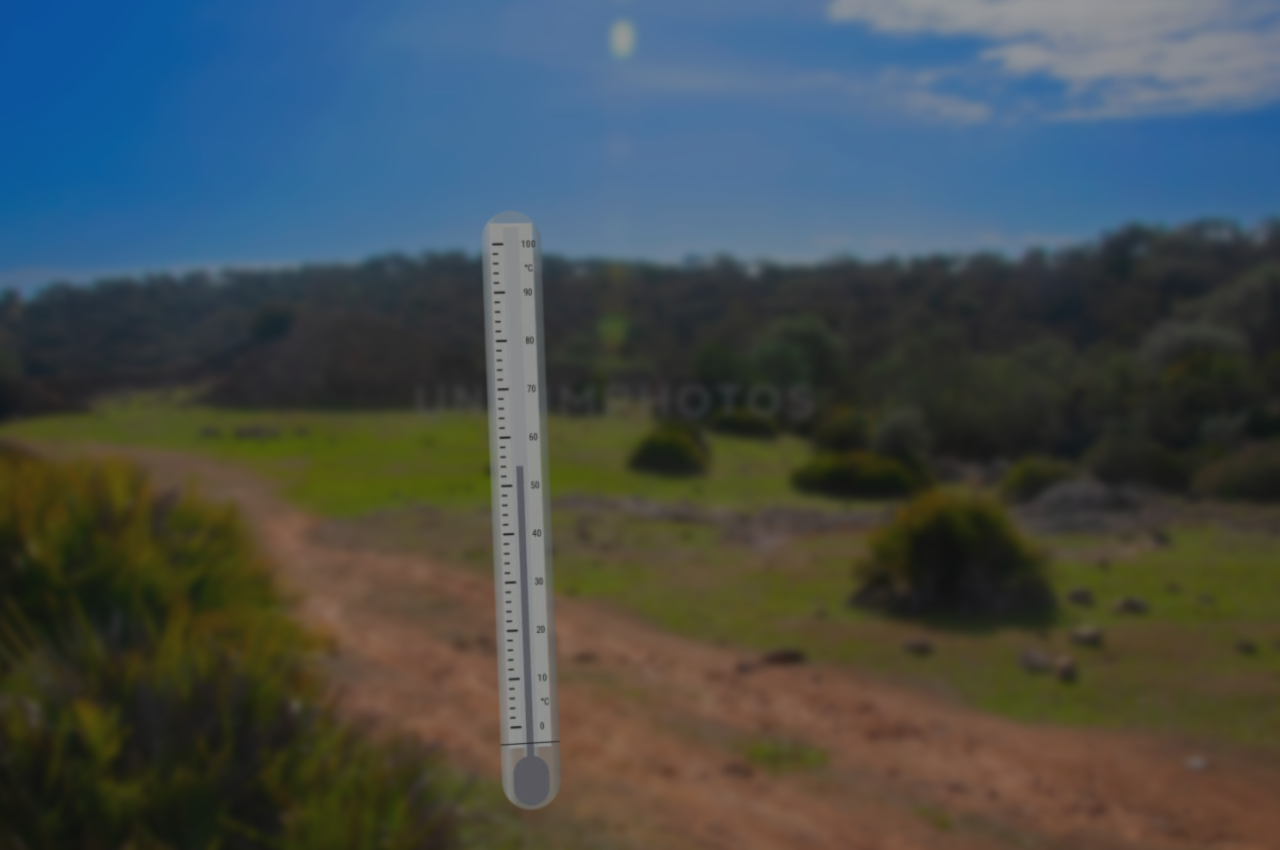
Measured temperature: 54 °C
